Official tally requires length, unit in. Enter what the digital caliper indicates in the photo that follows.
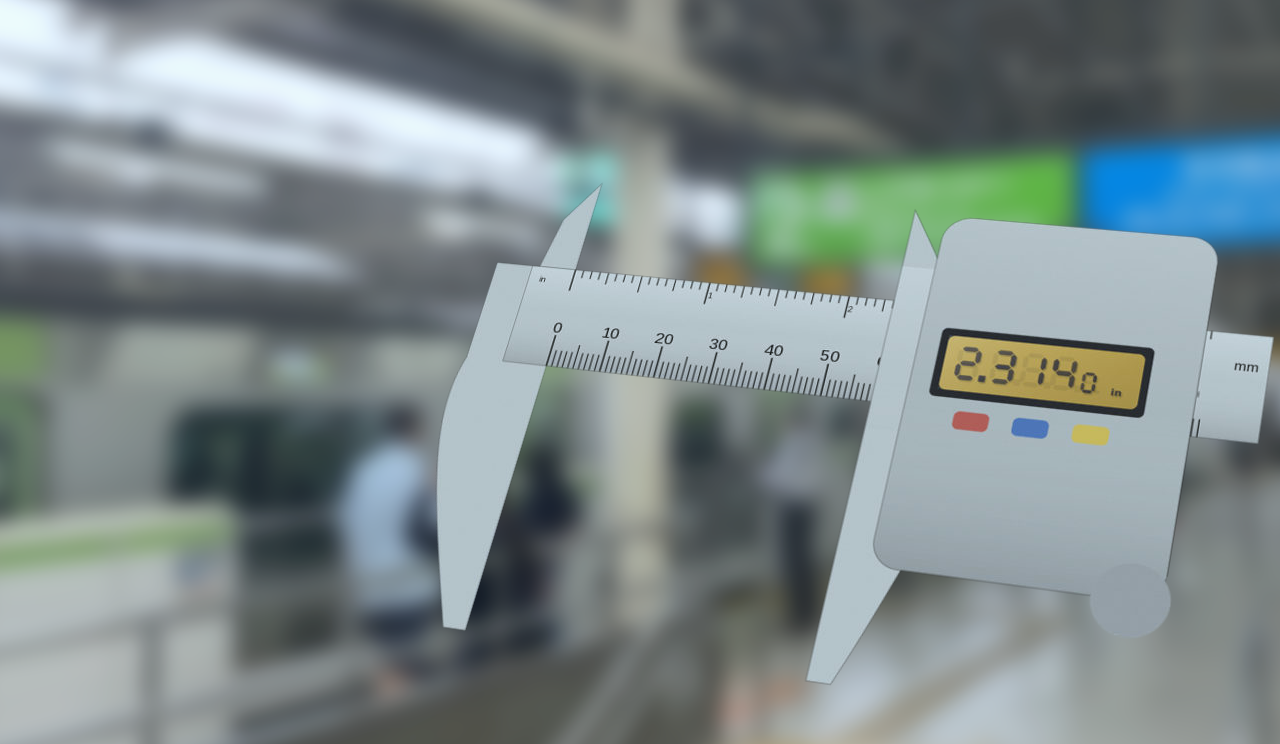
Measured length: 2.3140 in
